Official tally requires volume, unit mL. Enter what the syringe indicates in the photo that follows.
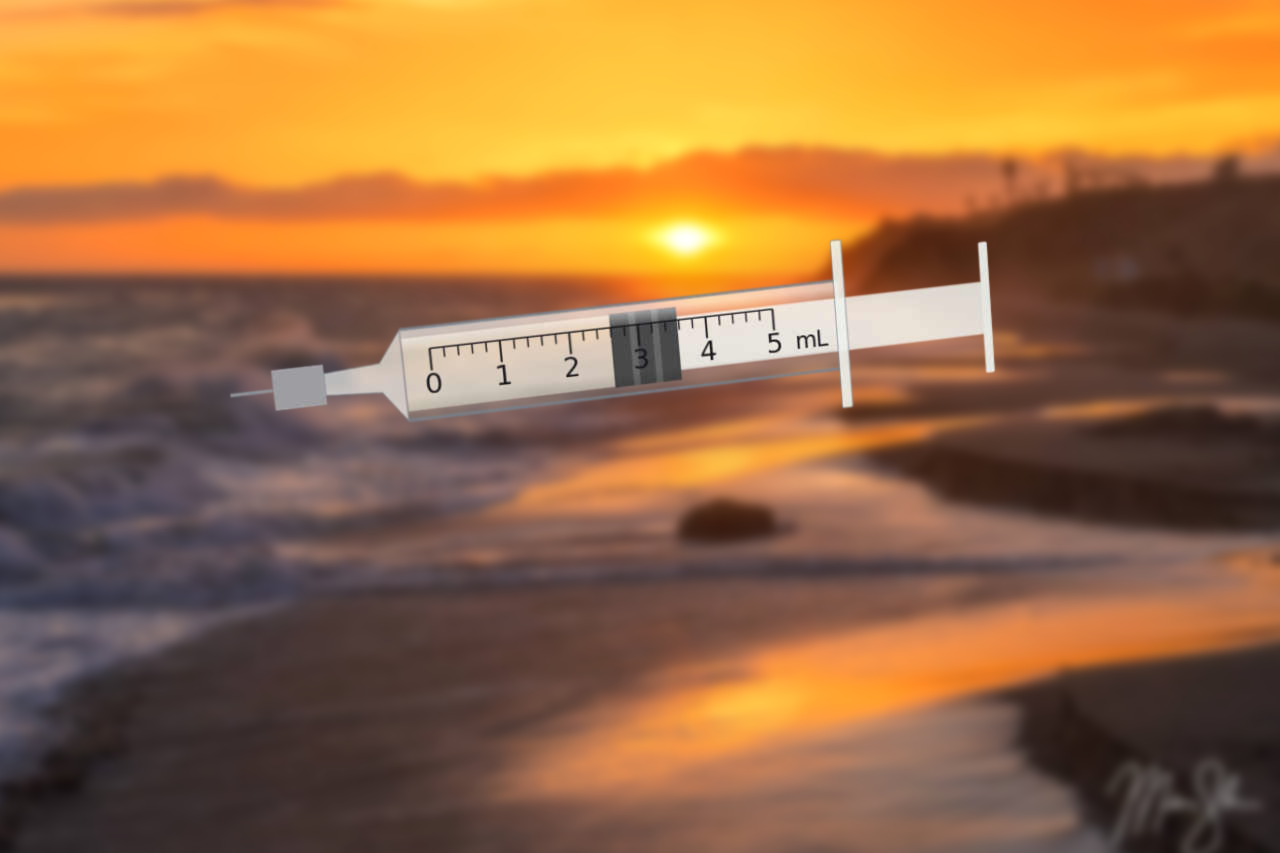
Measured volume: 2.6 mL
